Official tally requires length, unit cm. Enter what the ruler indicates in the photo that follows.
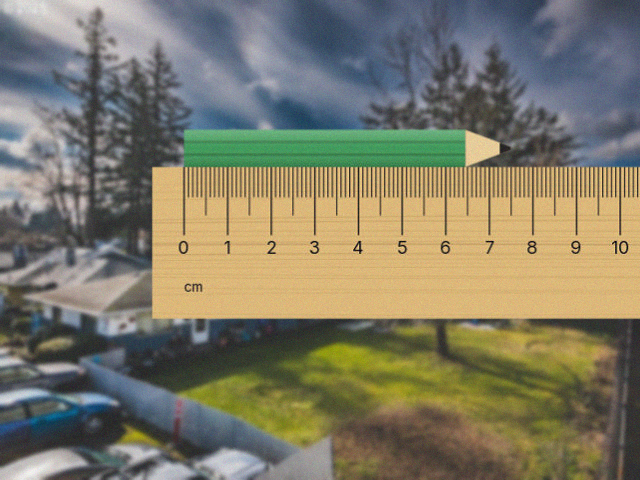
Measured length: 7.5 cm
